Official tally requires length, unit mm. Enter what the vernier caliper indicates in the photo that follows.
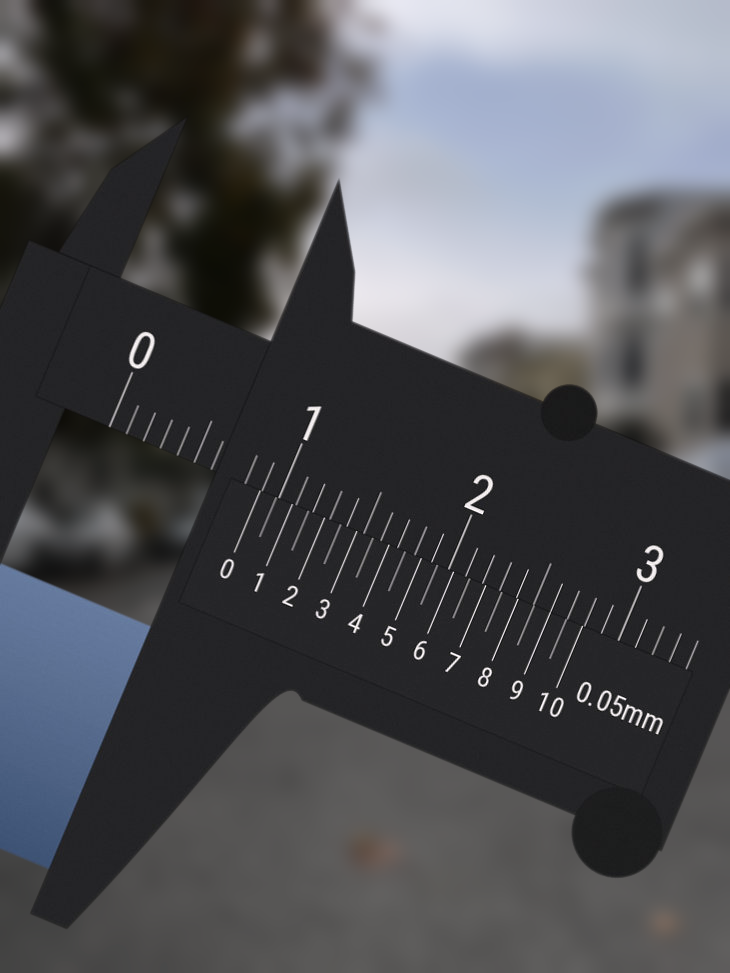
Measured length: 8.9 mm
